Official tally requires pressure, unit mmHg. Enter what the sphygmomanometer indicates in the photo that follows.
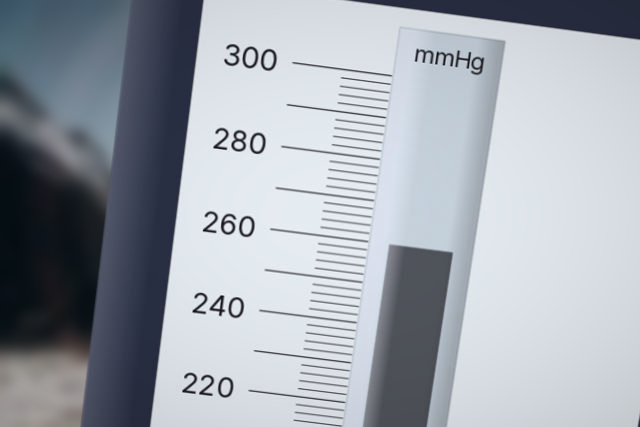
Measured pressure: 260 mmHg
